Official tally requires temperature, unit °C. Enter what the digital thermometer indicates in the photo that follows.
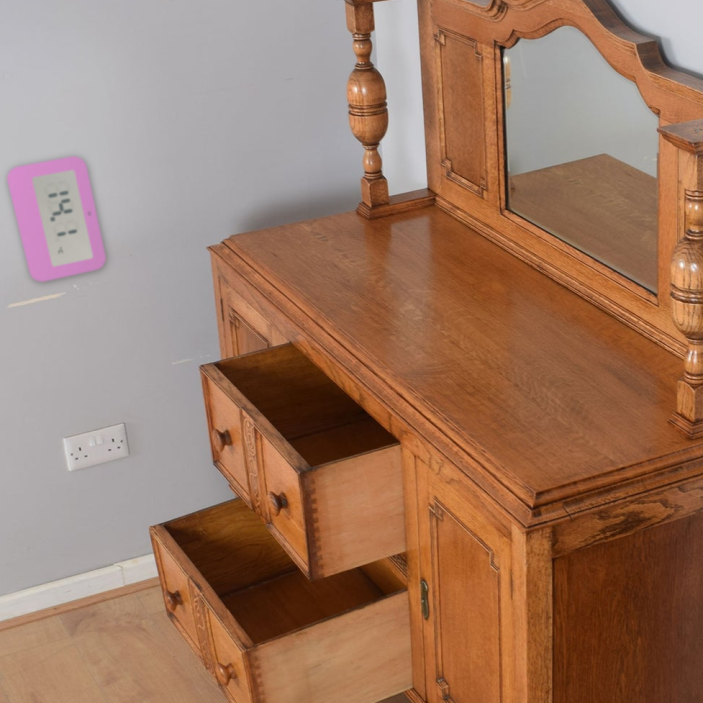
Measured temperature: 14.1 °C
